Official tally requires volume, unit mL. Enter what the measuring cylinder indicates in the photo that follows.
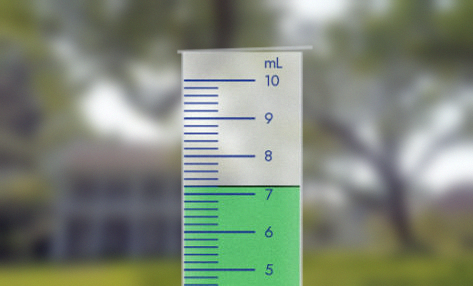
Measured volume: 7.2 mL
